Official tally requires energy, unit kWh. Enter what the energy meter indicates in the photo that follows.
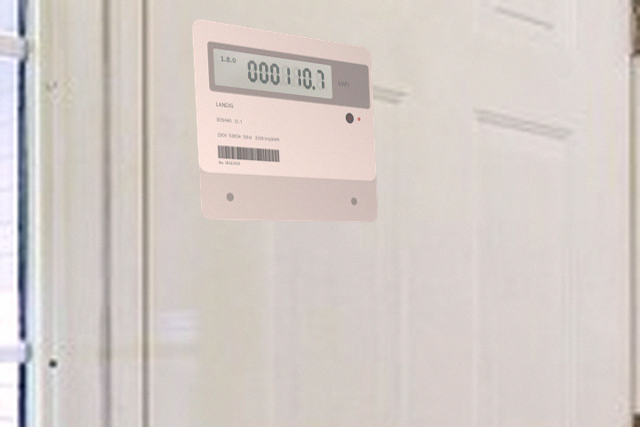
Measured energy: 110.7 kWh
